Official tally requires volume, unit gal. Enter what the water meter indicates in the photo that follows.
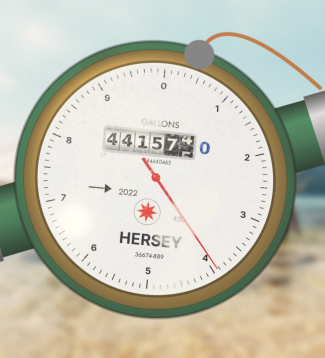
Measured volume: 4415743.9 gal
